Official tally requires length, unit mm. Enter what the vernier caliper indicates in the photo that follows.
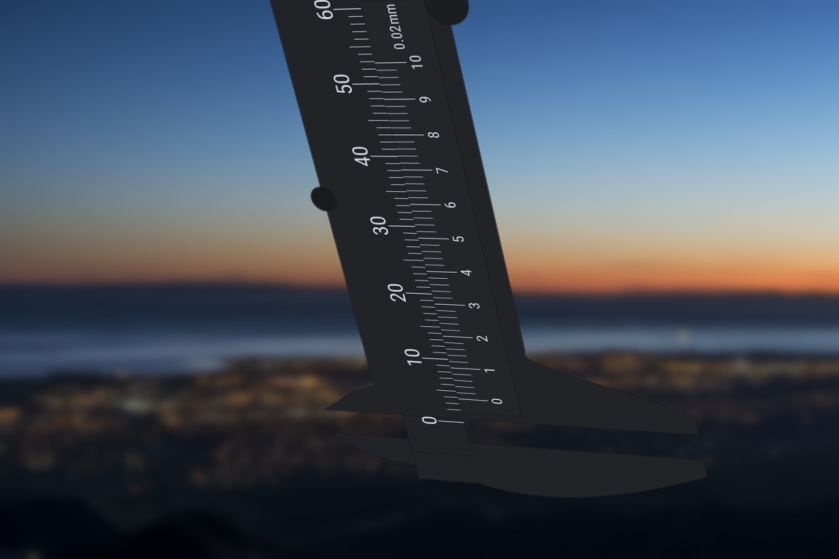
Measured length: 3.8 mm
